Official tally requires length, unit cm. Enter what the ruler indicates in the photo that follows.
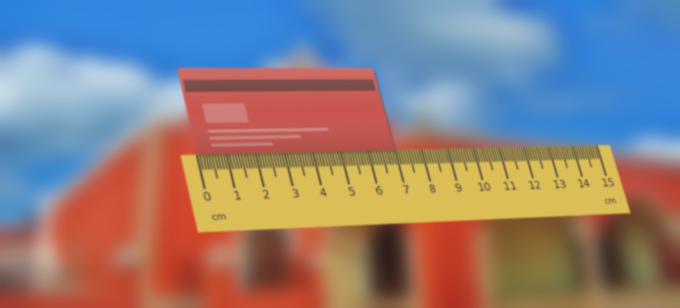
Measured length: 7 cm
